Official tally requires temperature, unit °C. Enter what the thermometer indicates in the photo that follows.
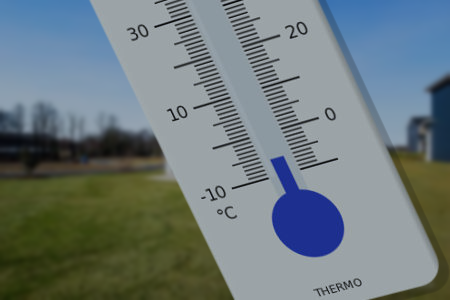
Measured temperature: -6 °C
